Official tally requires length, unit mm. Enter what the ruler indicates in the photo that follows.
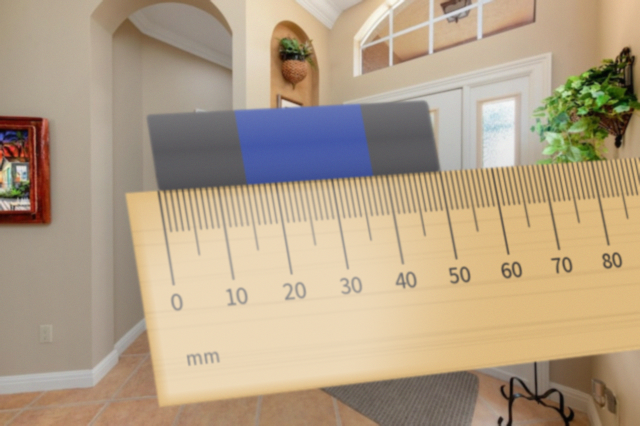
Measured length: 50 mm
